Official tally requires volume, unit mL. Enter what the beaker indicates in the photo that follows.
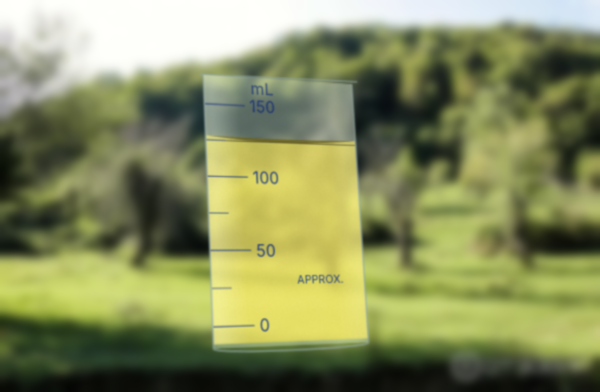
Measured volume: 125 mL
